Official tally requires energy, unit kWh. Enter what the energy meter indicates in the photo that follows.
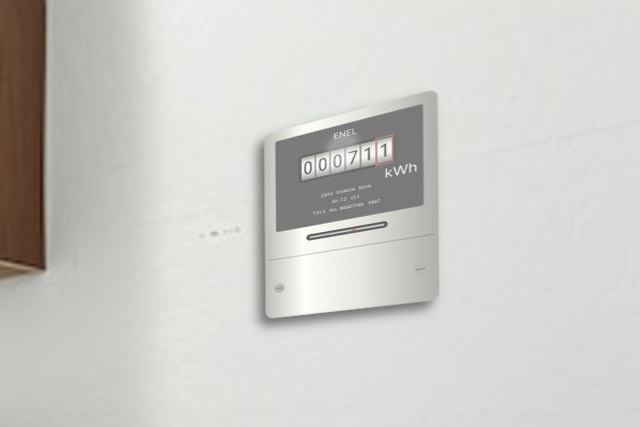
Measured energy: 71.1 kWh
